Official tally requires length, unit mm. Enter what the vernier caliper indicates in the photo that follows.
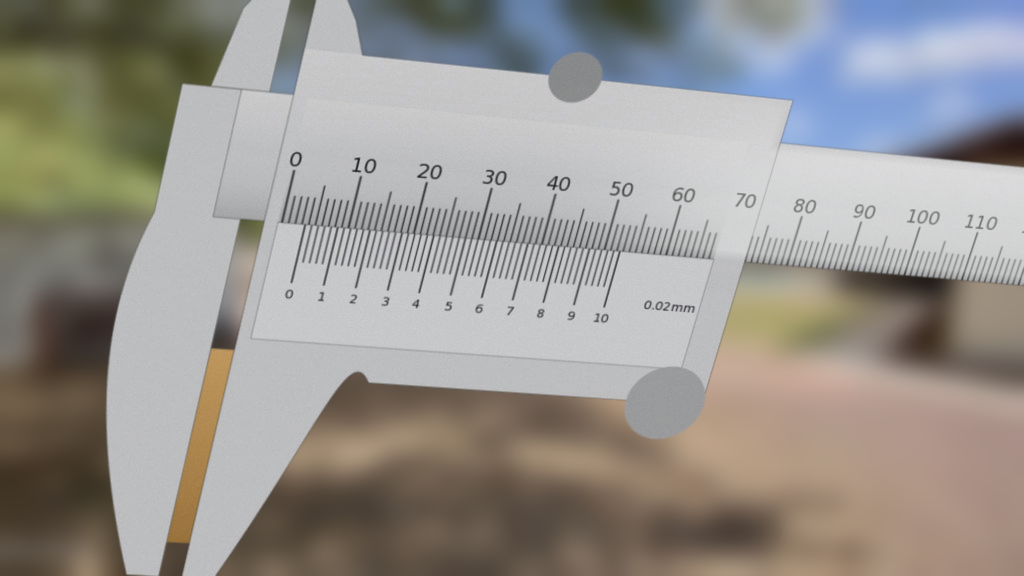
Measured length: 3.5 mm
